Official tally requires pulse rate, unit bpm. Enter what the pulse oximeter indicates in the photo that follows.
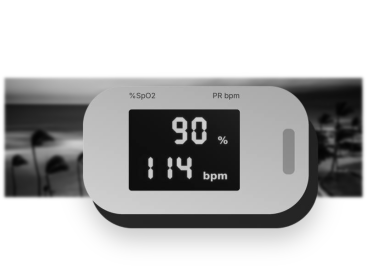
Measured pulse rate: 114 bpm
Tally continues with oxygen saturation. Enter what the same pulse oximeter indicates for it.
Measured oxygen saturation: 90 %
